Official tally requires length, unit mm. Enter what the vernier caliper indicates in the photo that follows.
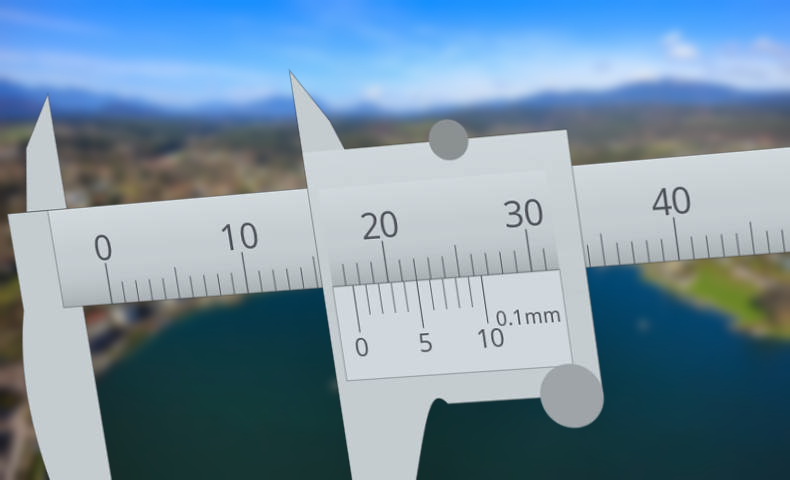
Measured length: 17.5 mm
